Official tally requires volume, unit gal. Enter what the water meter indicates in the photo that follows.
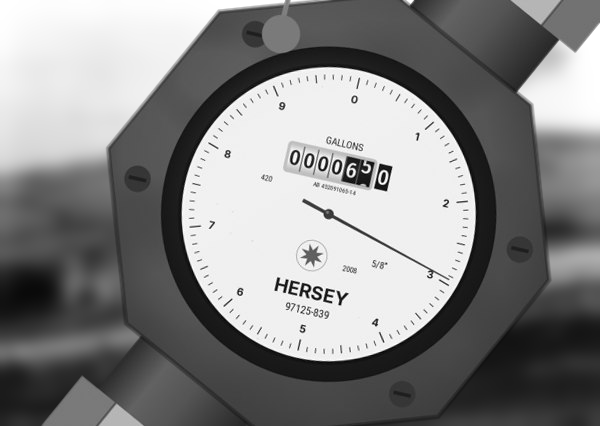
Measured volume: 652.9 gal
